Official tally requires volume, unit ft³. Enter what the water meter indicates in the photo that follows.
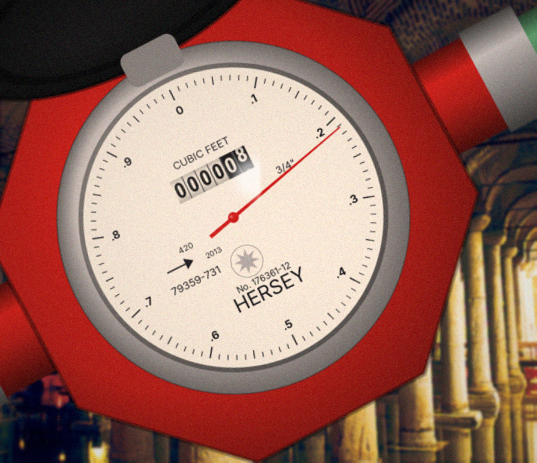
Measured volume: 8.21 ft³
